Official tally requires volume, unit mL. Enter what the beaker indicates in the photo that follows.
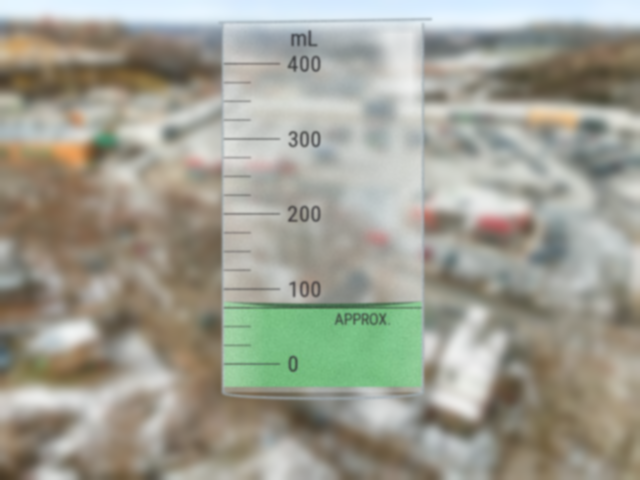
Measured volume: 75 mL
